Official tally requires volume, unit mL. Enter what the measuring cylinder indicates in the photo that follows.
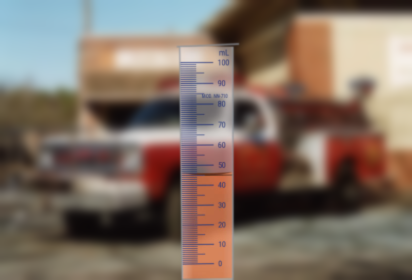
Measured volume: 45 mL
